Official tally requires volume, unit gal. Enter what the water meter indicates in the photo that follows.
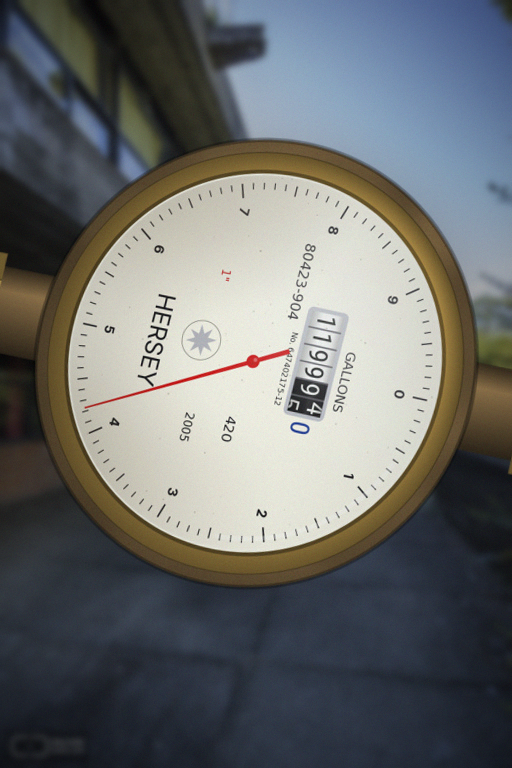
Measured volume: 1199944.2 gal
